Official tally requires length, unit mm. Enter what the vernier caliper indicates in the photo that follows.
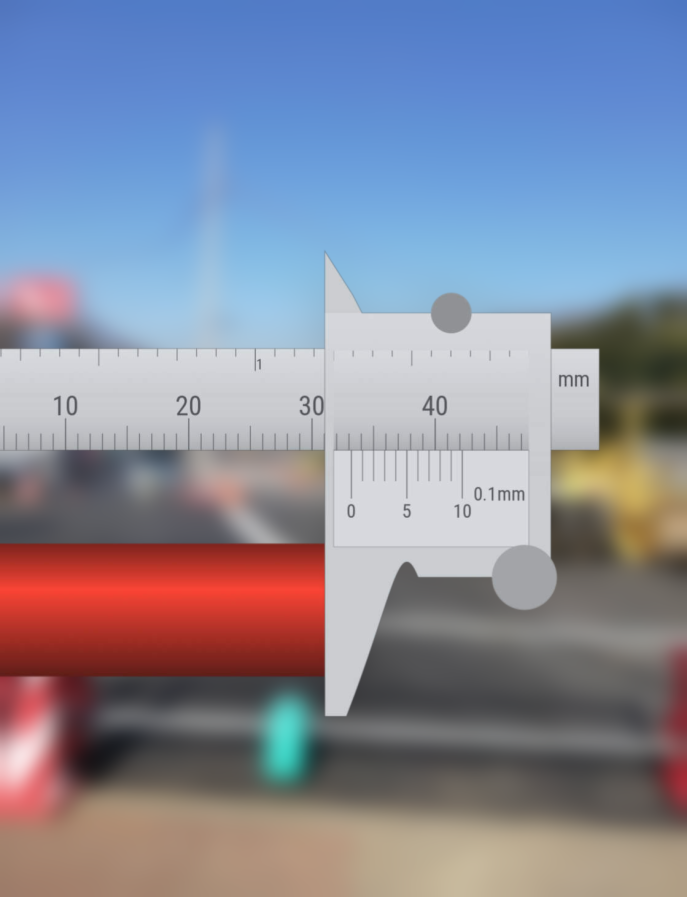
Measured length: 33.2 mm
